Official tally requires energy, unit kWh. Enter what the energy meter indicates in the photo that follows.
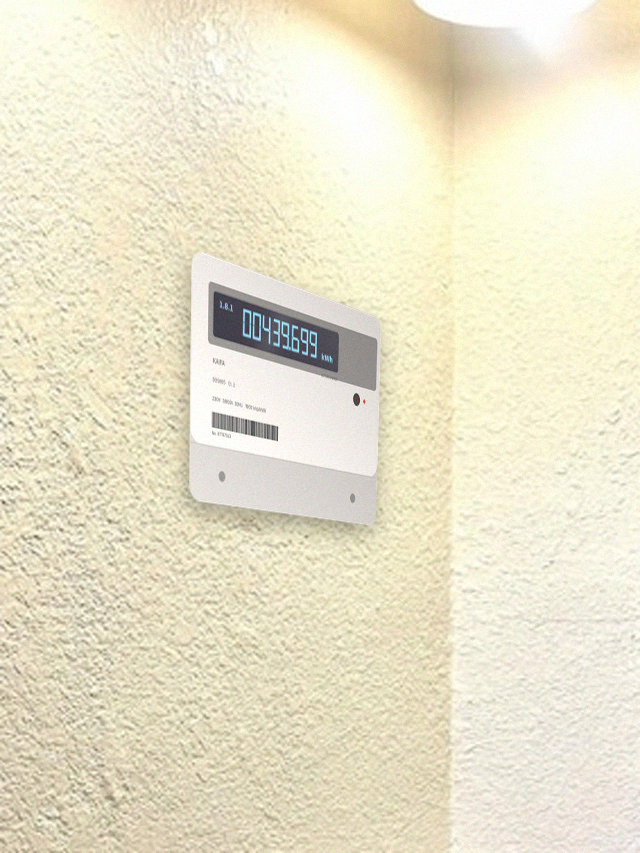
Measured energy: 439.699 kWh
